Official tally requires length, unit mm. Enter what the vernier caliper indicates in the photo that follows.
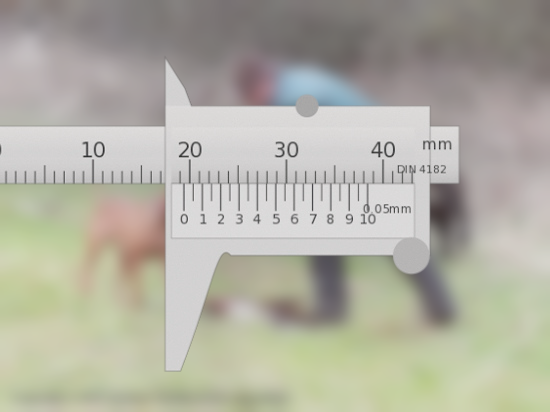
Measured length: 19.4 mm
